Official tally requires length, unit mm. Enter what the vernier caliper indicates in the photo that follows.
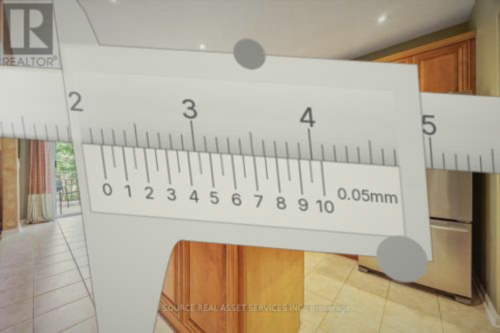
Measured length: 21.8 mm
